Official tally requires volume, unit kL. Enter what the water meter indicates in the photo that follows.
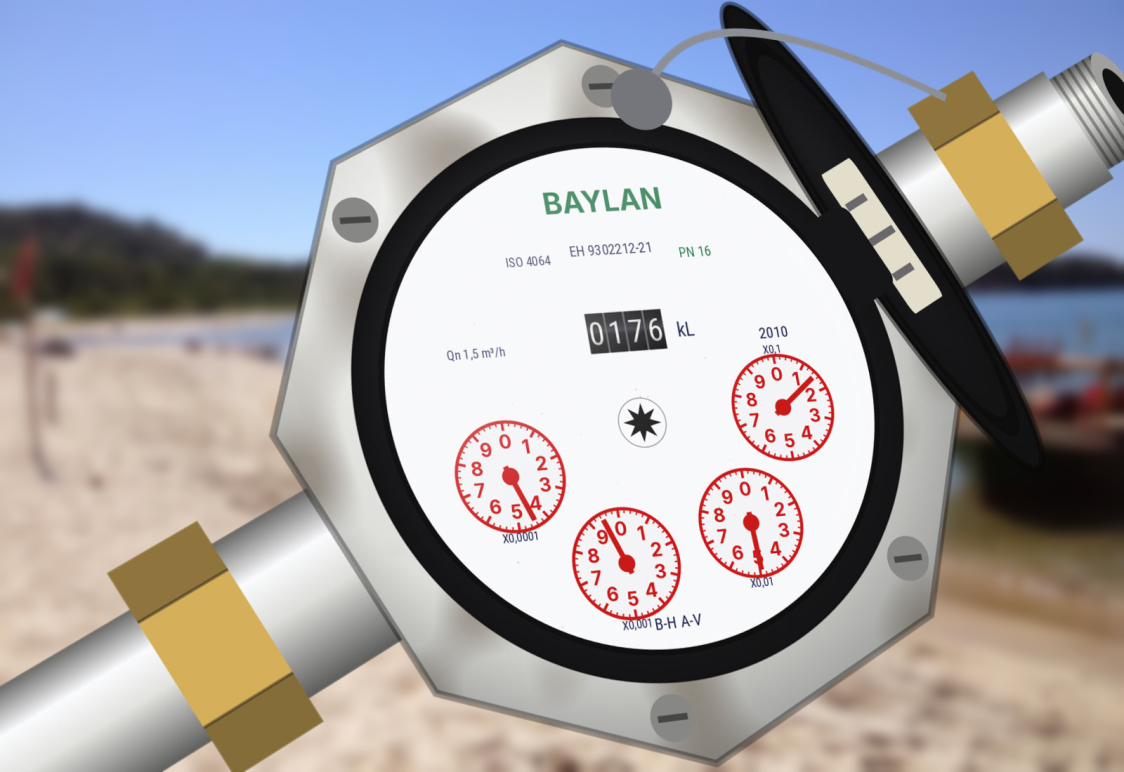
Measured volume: 176.1494 kL
